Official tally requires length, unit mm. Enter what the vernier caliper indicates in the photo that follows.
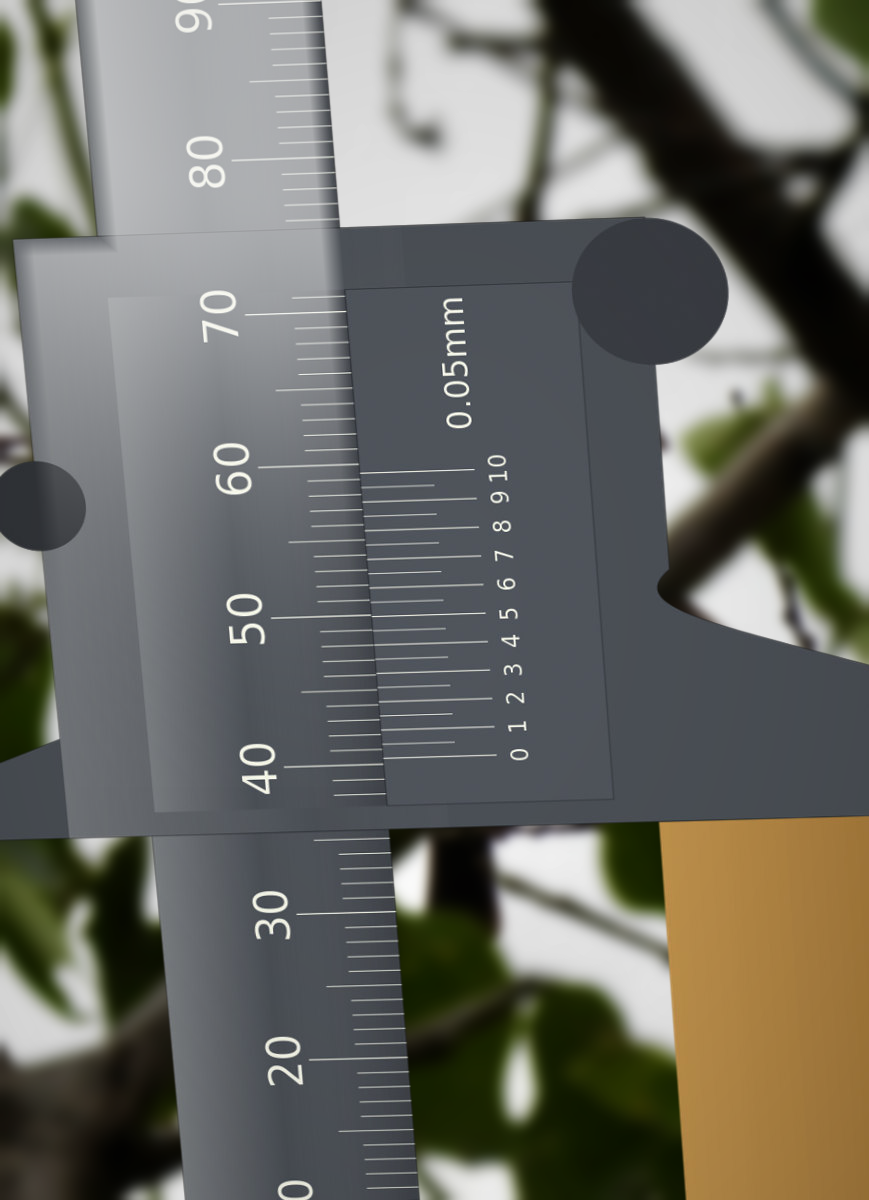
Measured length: 40.4 mm
